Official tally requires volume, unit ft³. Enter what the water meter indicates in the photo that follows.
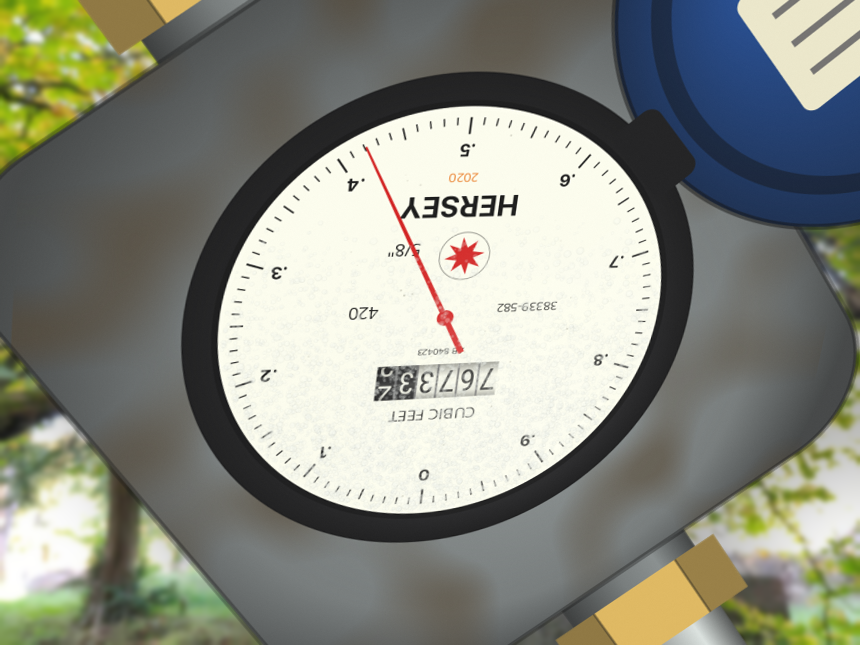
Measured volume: 767332.42 ft³
